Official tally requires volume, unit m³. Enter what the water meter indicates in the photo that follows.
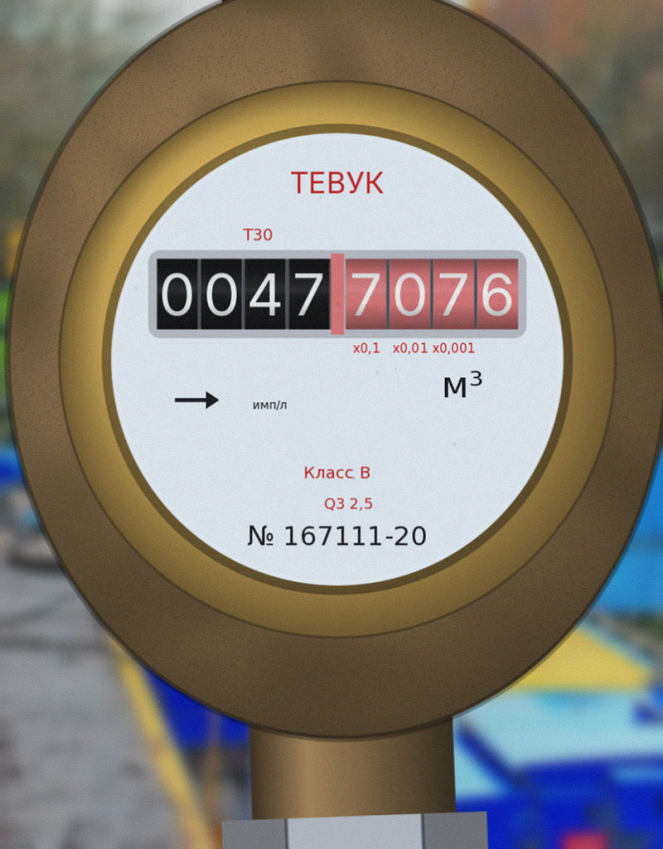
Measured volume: 47.7076 m³
